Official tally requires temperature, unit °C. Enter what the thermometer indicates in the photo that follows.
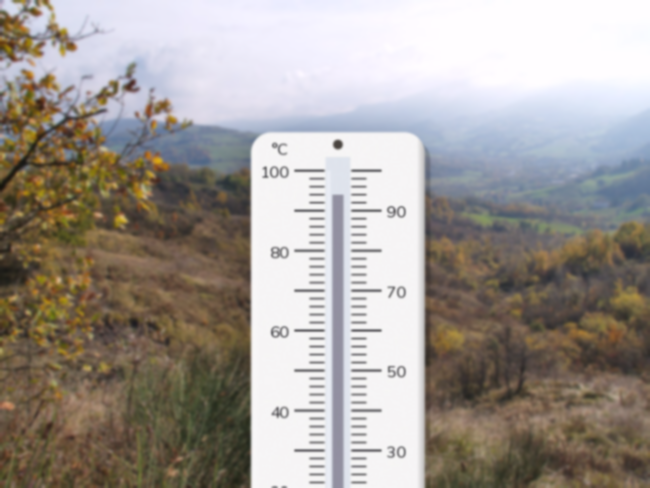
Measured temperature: 94 °C
